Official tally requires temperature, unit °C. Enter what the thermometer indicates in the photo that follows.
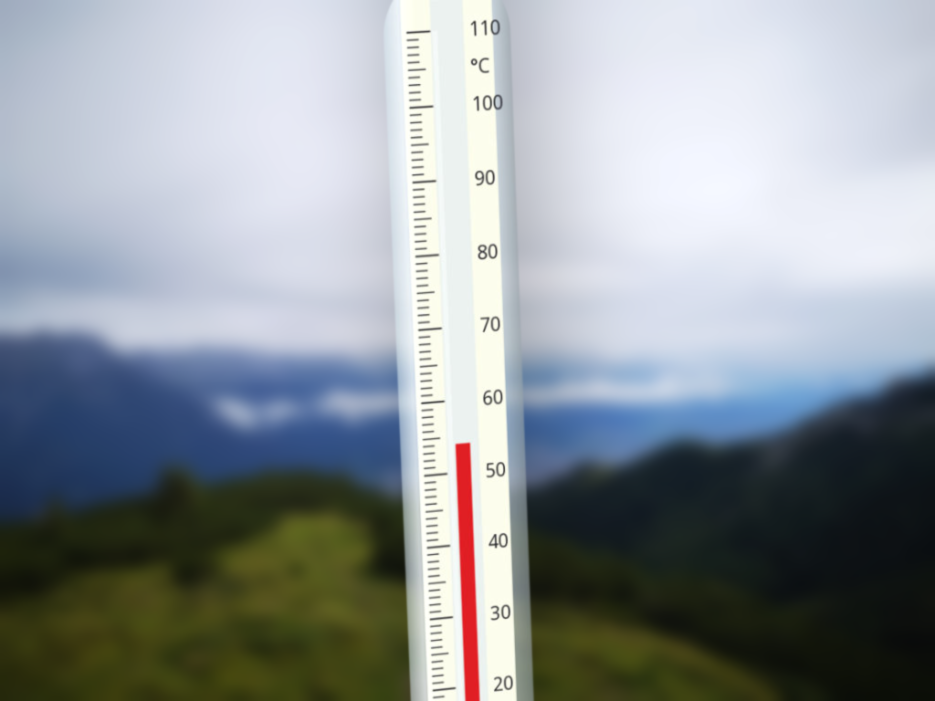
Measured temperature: 54 °C
